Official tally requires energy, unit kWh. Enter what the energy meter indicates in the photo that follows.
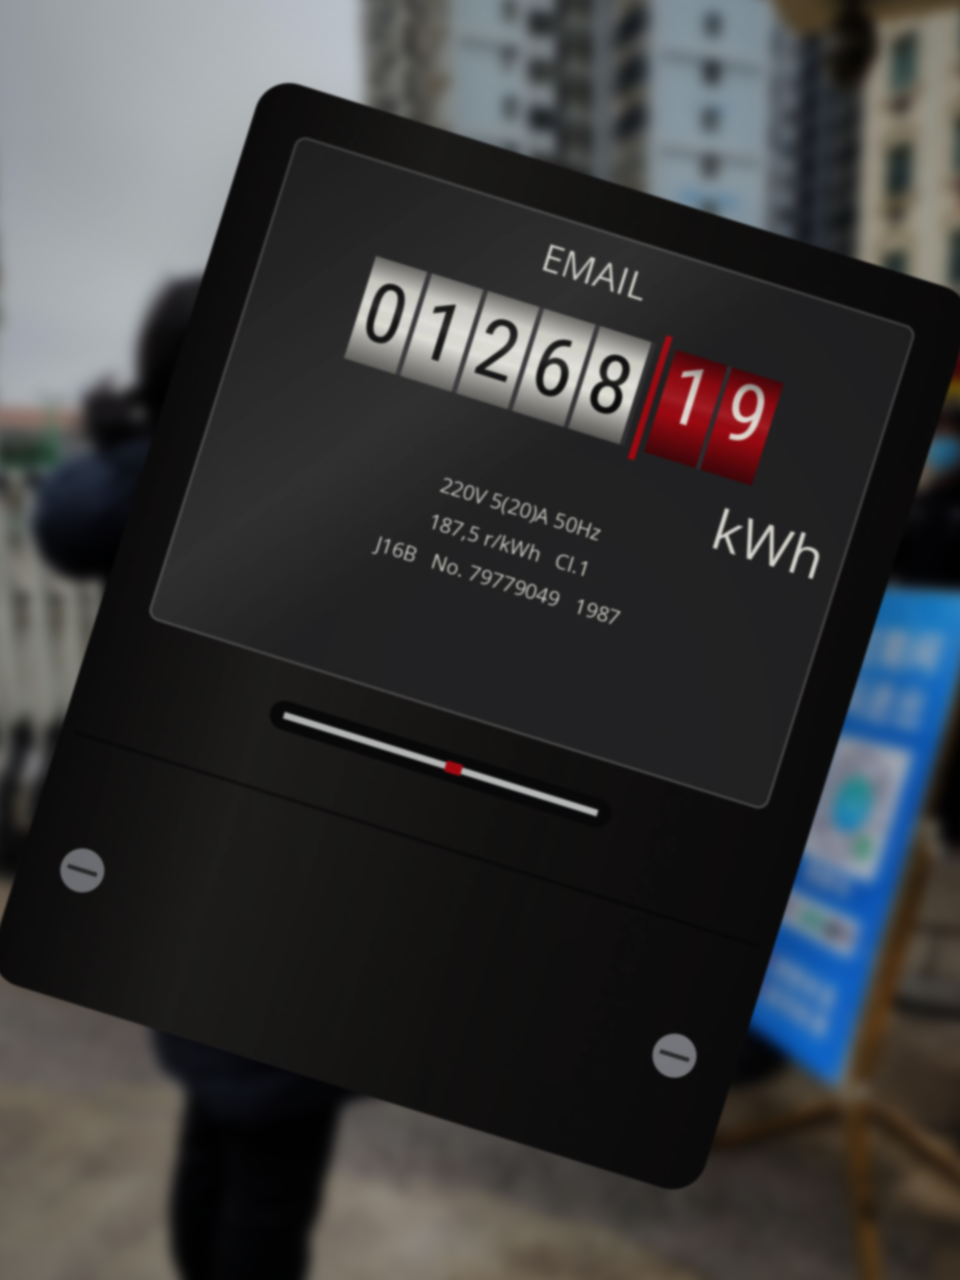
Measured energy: 1268.19 kWh
